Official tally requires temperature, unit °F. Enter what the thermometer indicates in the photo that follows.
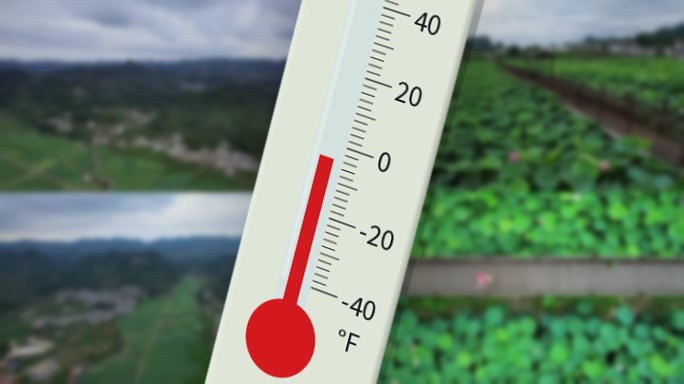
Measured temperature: -4 °F
